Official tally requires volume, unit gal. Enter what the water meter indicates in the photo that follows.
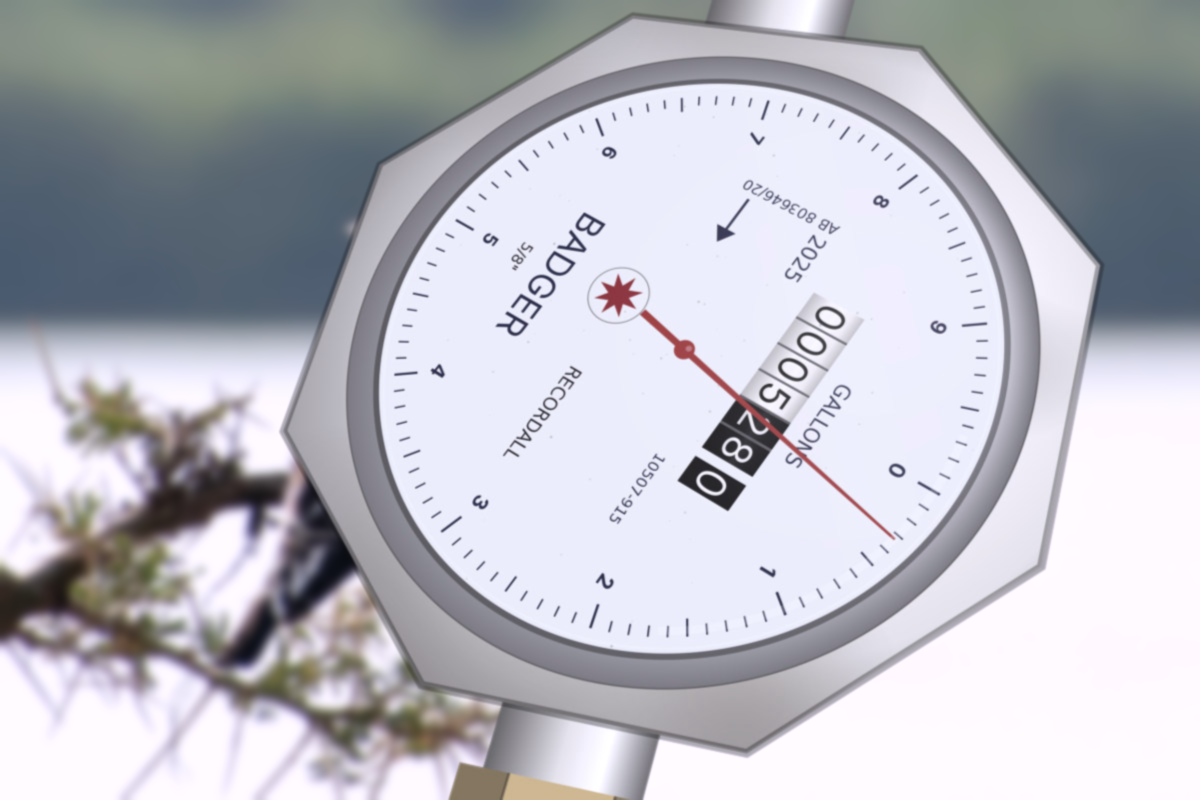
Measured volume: 5280.3 gal
